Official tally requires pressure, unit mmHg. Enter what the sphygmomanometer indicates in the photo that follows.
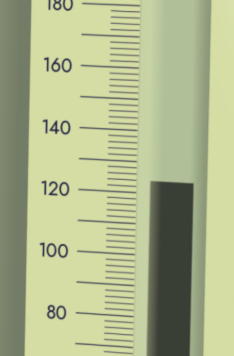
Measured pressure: 124 mmHg
